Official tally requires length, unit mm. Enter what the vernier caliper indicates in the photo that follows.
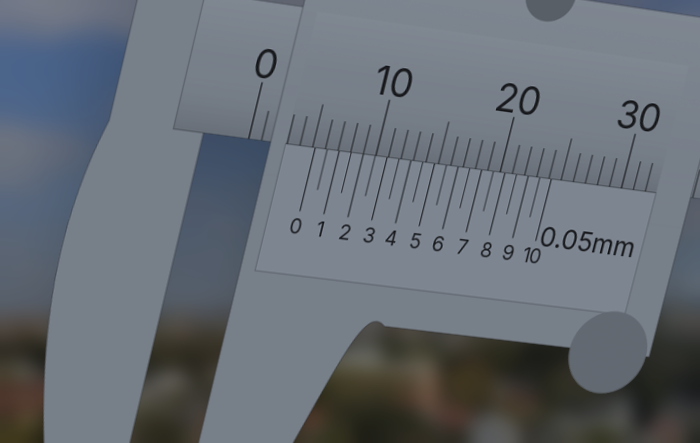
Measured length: 5.2 mm
